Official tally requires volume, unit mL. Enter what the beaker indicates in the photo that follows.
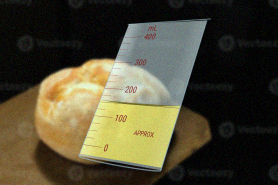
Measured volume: 150 mL
